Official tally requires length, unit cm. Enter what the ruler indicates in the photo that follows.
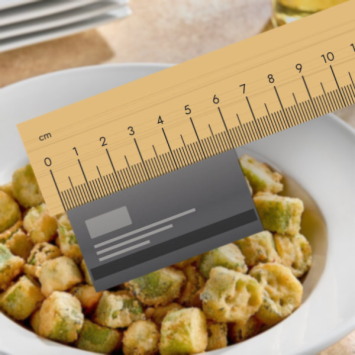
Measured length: 6 cm
